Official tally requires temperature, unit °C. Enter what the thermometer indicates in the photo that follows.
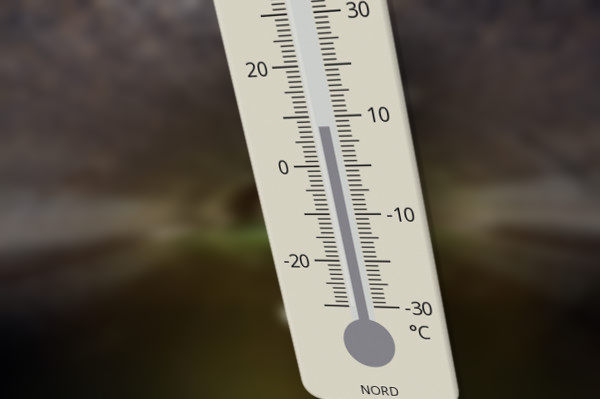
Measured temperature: 8 °C
